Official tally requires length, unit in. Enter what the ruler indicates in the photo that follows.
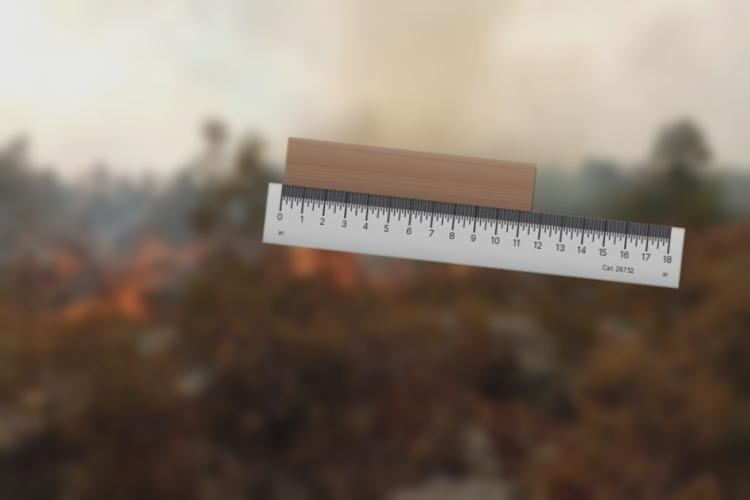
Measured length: 11.5 in
